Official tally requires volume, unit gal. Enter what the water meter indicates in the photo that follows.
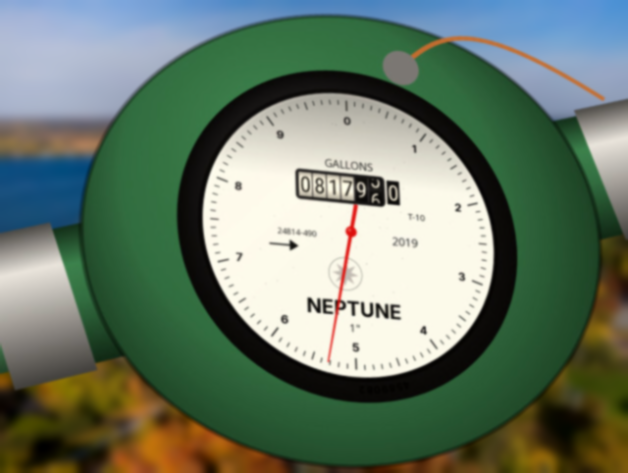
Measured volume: 817955.3 gal
